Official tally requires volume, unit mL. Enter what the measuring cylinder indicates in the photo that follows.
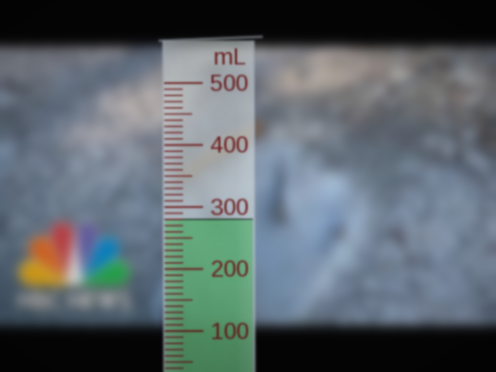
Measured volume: 280 mL
